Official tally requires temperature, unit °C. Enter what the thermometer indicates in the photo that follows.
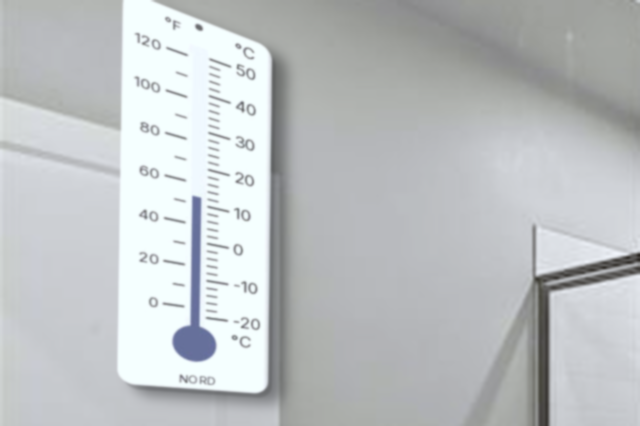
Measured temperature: 12 °C
